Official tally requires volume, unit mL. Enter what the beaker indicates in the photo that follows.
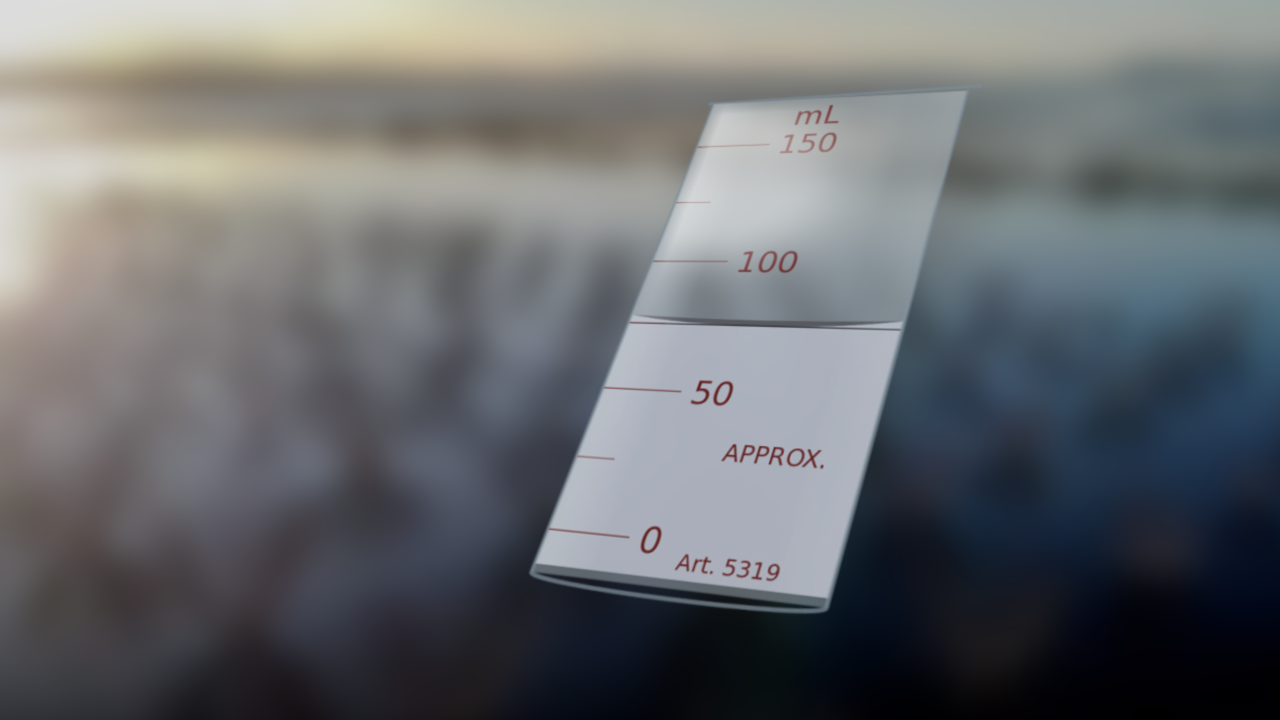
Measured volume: 75 mL
